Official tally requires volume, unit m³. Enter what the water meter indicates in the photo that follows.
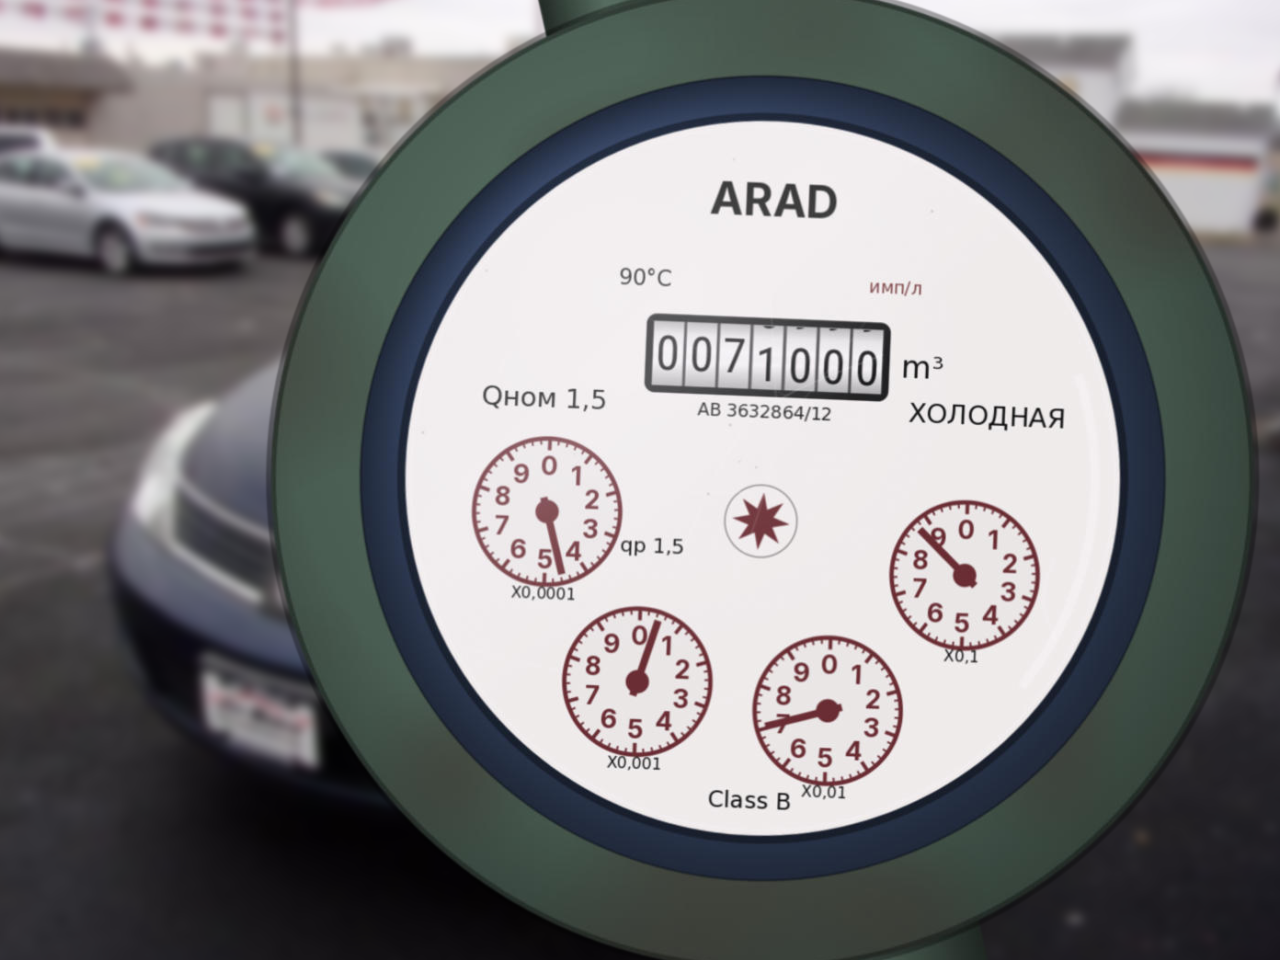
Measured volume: 70999.8704 m³
